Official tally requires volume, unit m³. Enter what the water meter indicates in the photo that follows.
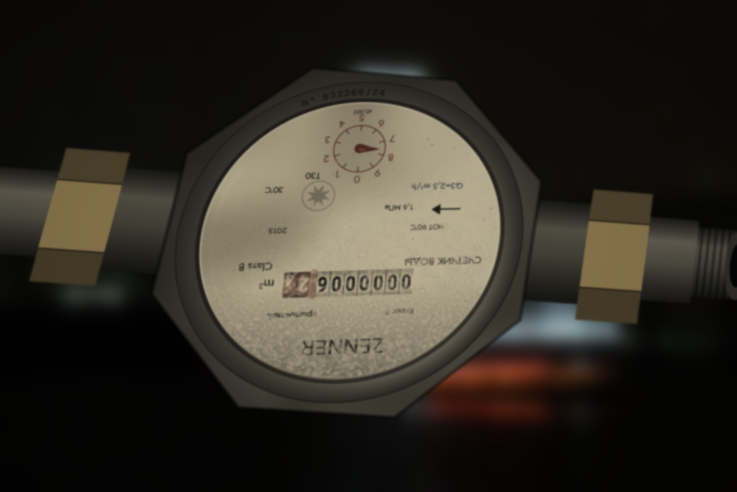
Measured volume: 6.237 m³
